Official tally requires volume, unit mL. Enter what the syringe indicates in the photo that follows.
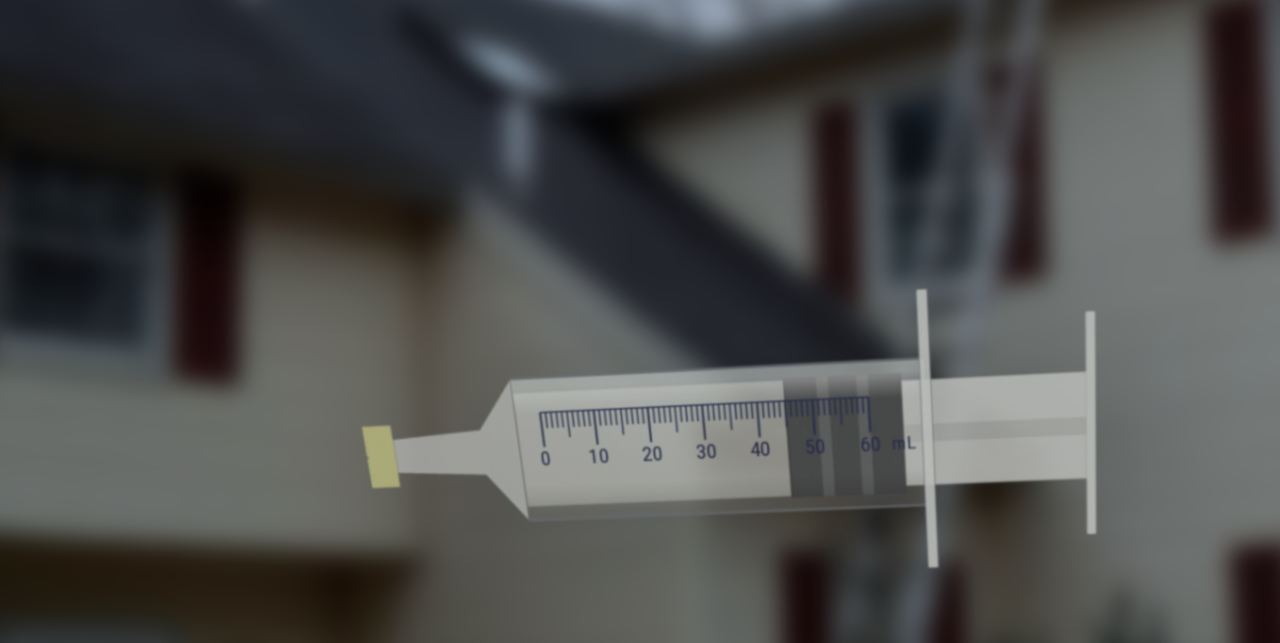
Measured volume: 45 mL
